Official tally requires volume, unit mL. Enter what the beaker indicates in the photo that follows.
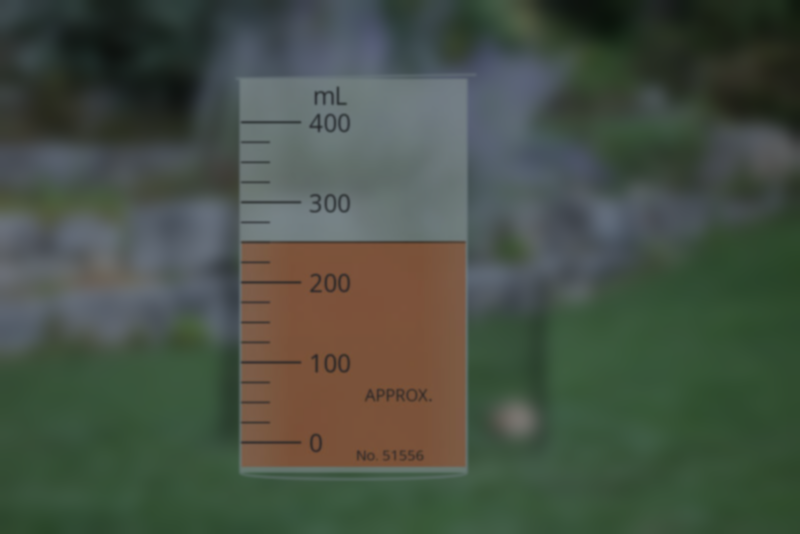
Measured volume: 250 mL
